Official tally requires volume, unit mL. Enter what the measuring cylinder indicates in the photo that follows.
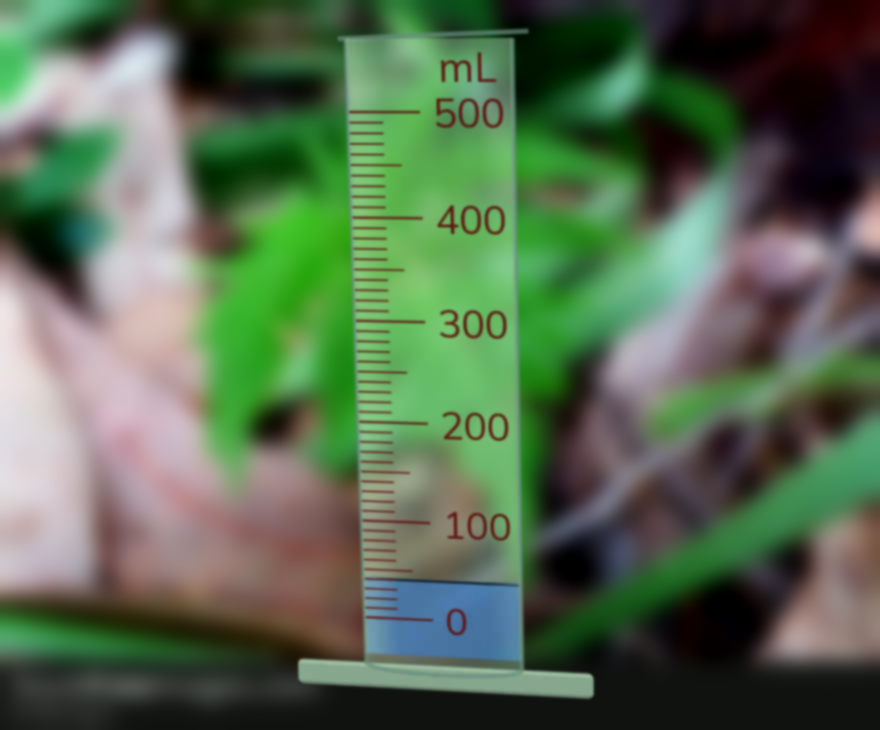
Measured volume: 40 mL
